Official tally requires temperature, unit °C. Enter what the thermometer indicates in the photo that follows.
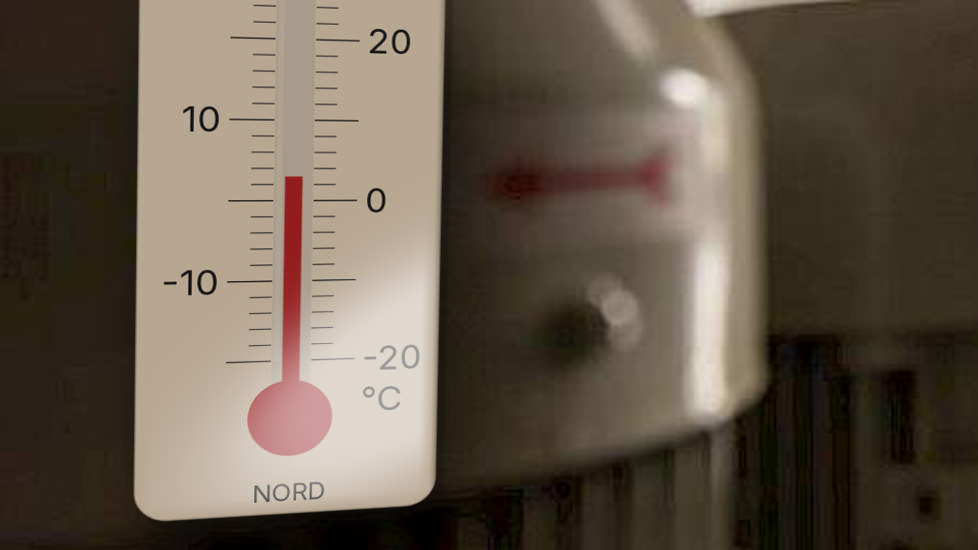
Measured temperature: 3 °C
